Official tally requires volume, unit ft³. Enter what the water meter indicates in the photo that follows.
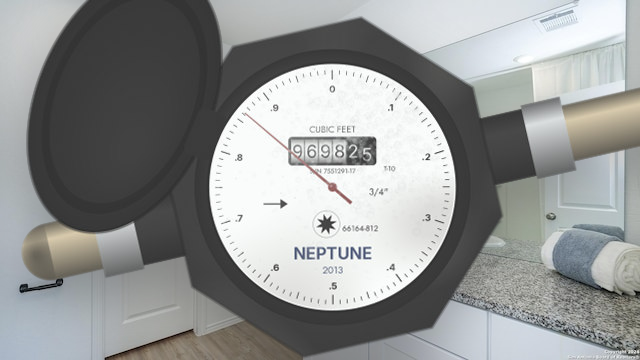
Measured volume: 969824.86 ft³
